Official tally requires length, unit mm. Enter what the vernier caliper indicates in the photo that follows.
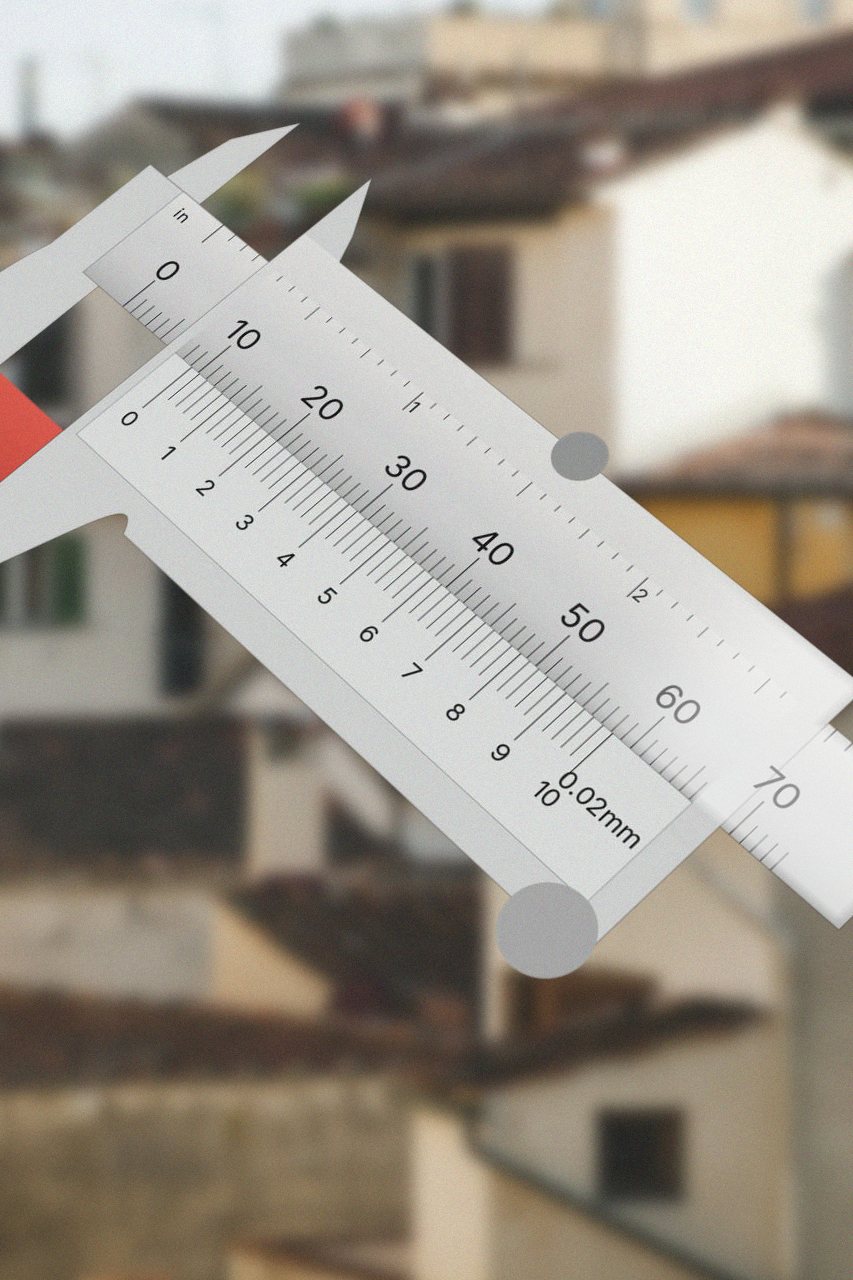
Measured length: 9.2 mm
